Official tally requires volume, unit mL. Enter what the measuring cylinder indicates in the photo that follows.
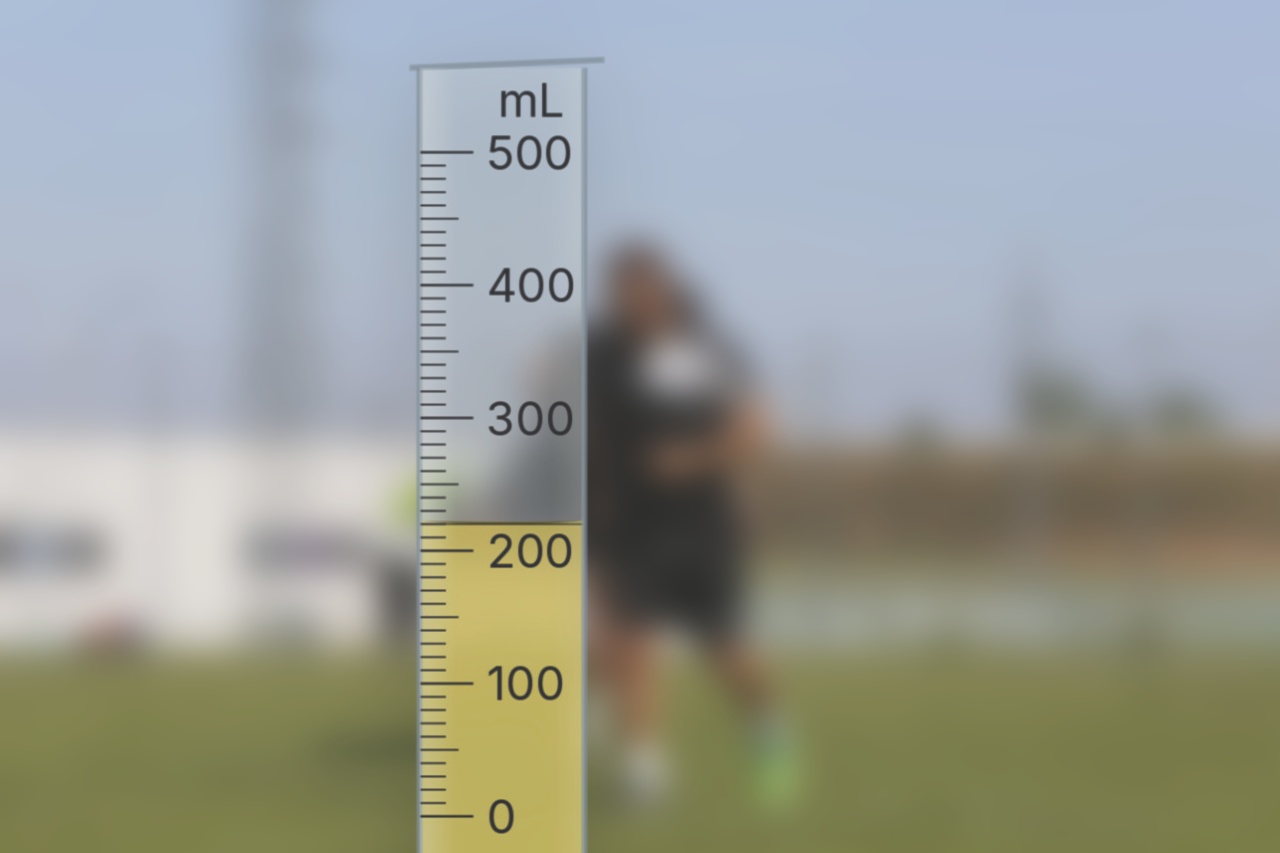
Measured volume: 220 mL
